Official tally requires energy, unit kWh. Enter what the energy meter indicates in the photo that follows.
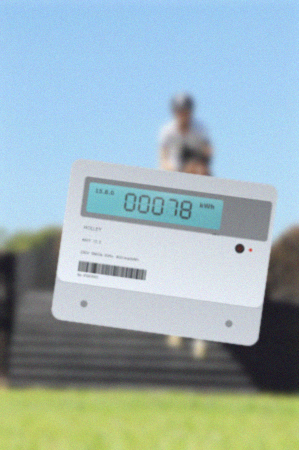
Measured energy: 78 kWh
